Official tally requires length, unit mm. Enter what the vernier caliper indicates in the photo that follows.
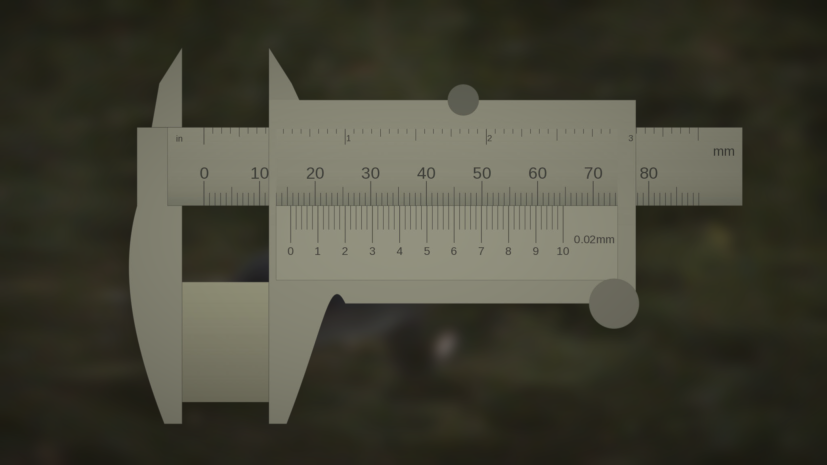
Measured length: 15.6 mm
